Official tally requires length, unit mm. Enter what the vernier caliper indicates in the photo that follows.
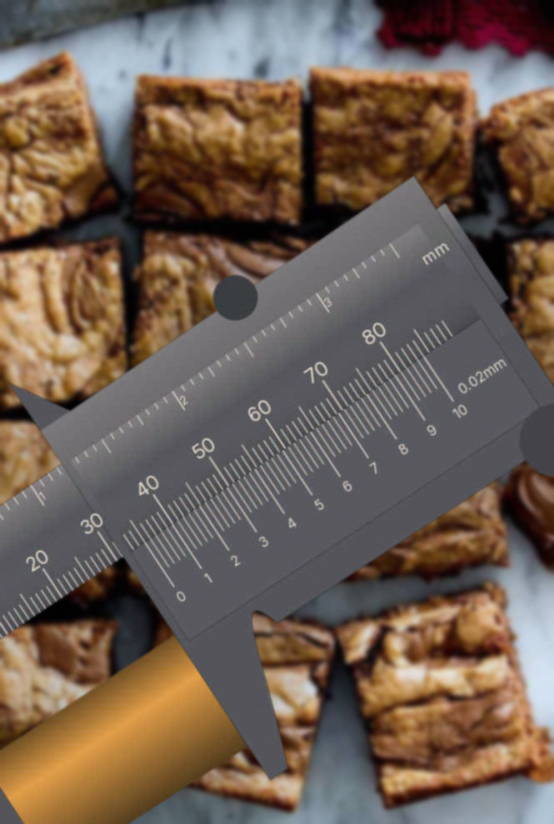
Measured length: 35.0 mm
